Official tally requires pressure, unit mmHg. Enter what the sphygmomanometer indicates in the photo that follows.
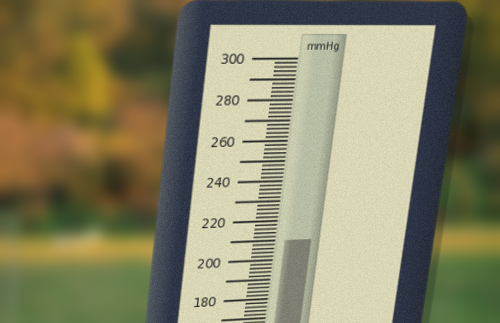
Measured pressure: 210 mmHg
